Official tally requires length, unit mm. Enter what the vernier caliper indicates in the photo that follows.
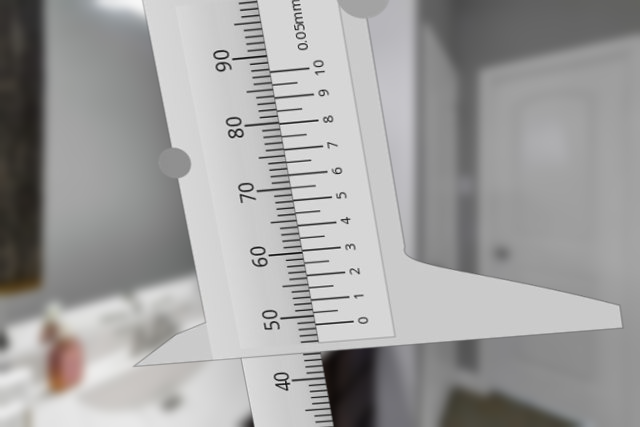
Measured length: 48.6 mm
